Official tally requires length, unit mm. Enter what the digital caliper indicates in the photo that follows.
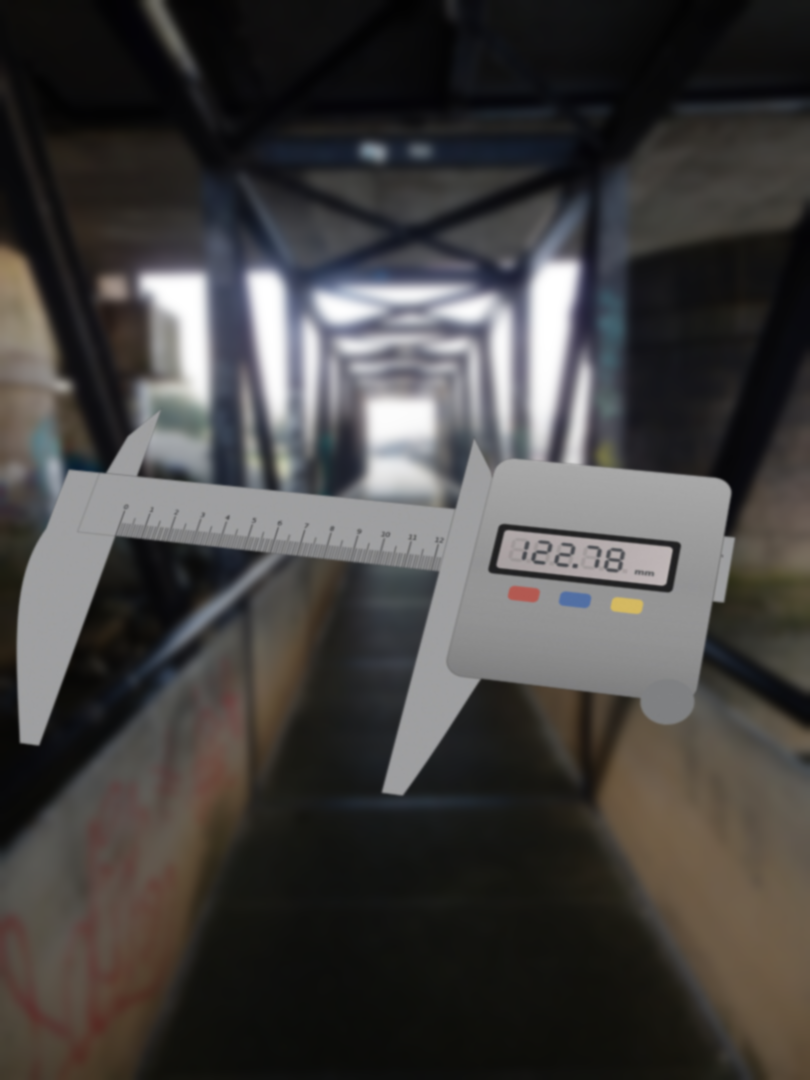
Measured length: 122.78 mm
